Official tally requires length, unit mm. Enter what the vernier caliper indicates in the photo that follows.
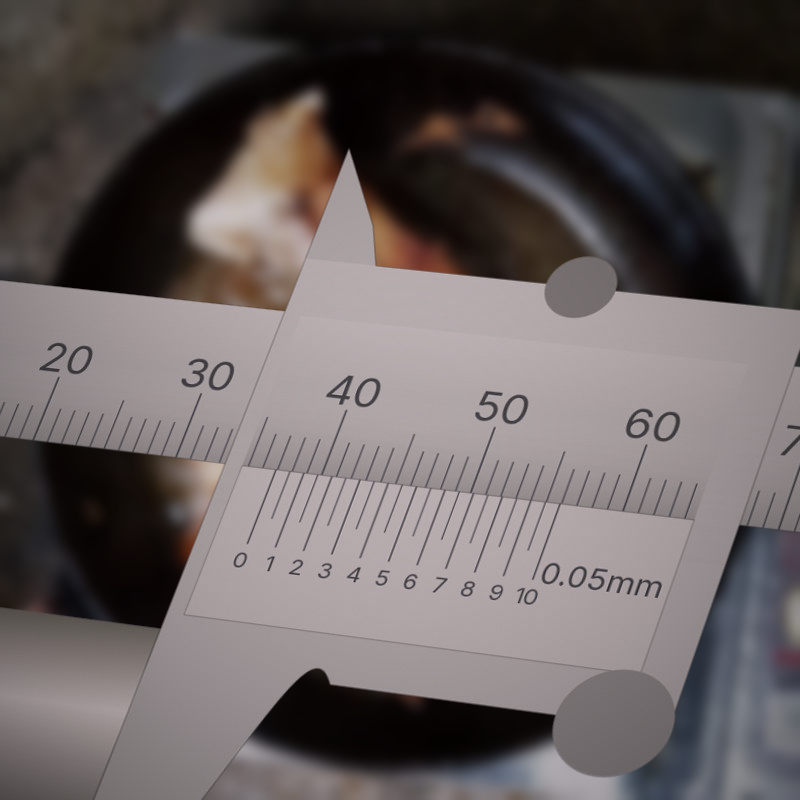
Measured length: 36.9 mm
